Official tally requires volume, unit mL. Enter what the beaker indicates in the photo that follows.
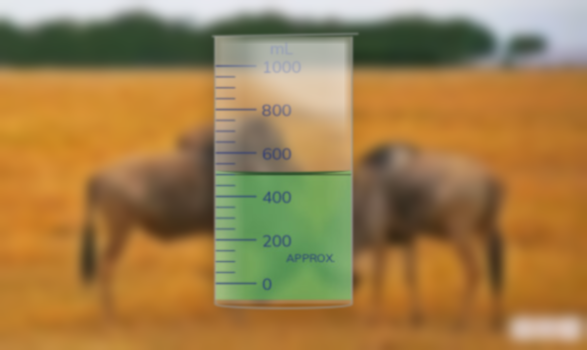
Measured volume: 500 mL
